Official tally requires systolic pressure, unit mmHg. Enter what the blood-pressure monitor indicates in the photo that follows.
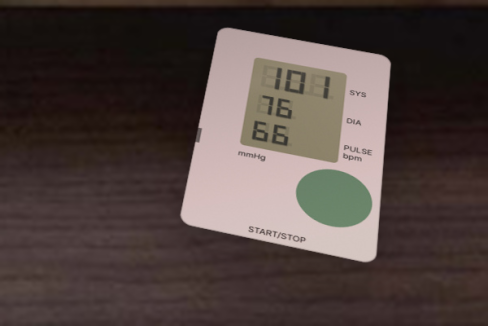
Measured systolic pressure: 101 mmHg
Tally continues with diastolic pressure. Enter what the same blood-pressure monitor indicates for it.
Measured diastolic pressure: 76 mmHg
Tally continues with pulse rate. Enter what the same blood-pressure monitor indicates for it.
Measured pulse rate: 66 bpm
